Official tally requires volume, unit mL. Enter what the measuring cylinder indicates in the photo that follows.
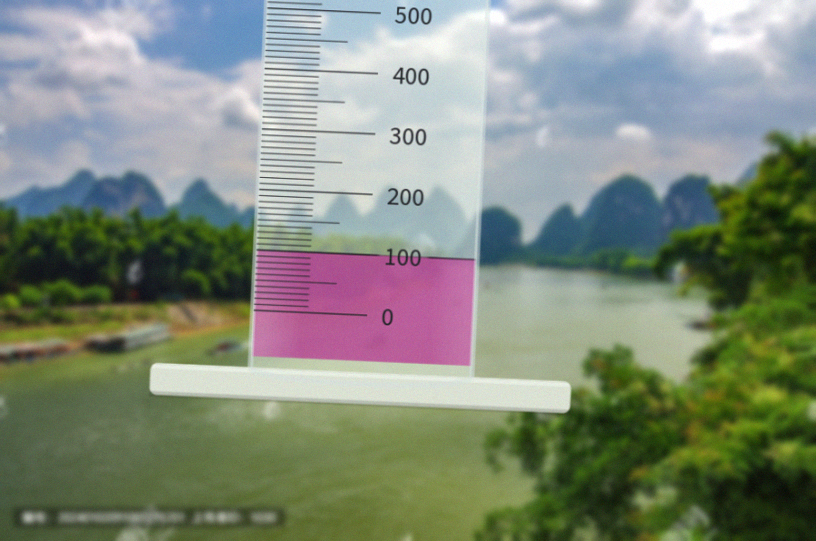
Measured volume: 100 mL
